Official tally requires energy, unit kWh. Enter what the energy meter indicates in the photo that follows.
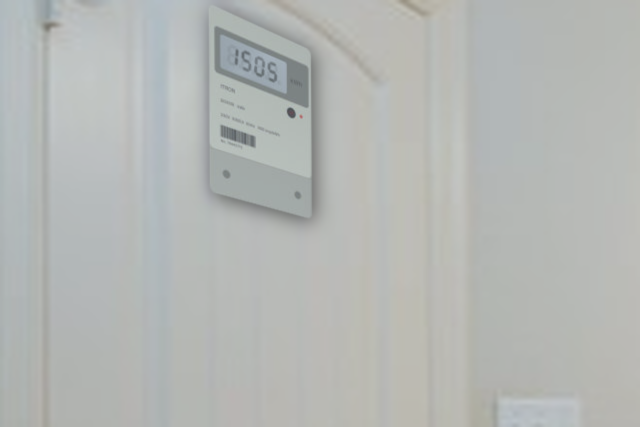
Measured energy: 1505 kWh
